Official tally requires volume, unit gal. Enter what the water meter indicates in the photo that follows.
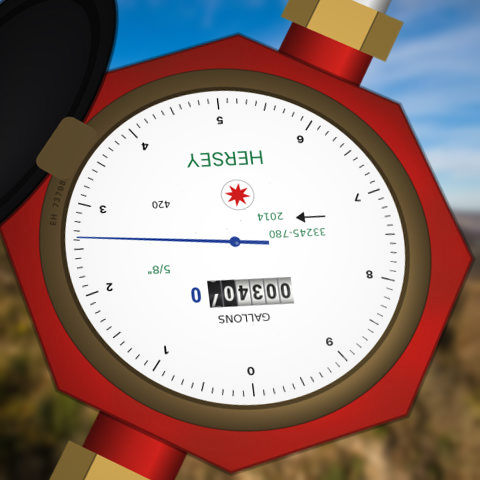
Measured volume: 34072.6 gal
